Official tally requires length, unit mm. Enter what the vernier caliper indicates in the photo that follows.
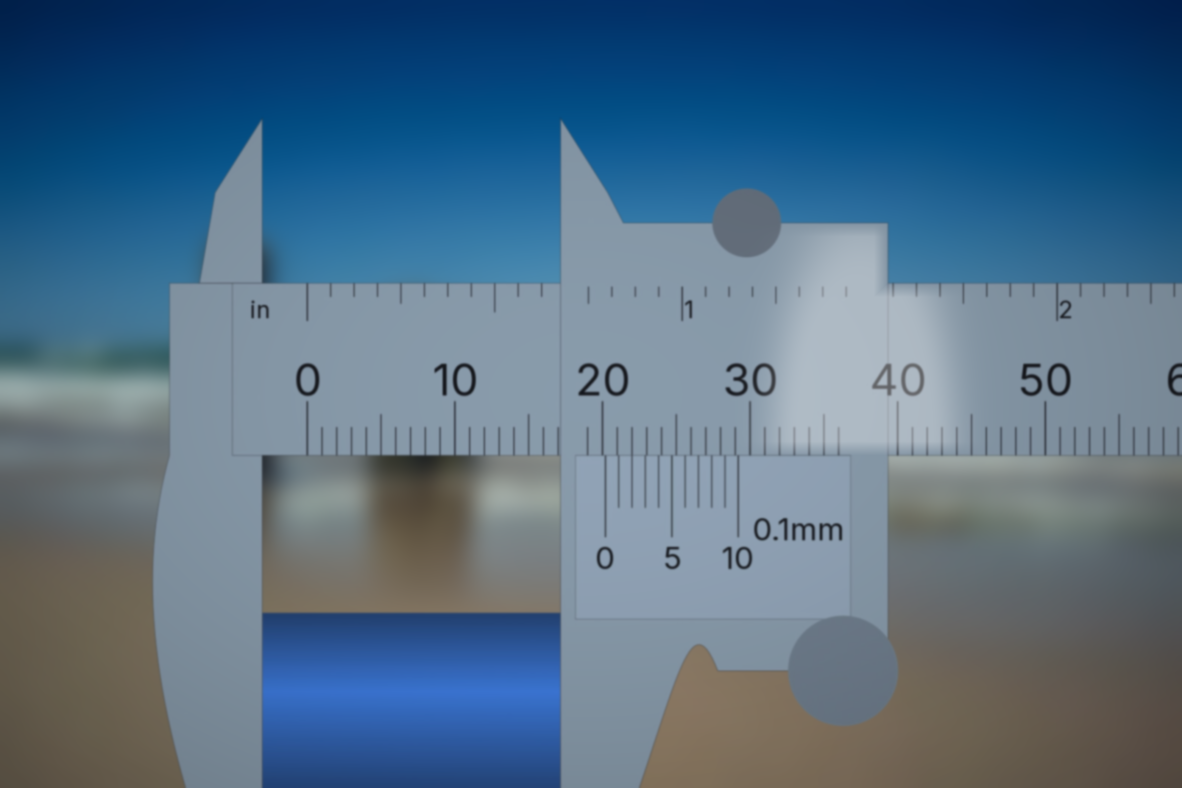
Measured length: 20.2 mm
